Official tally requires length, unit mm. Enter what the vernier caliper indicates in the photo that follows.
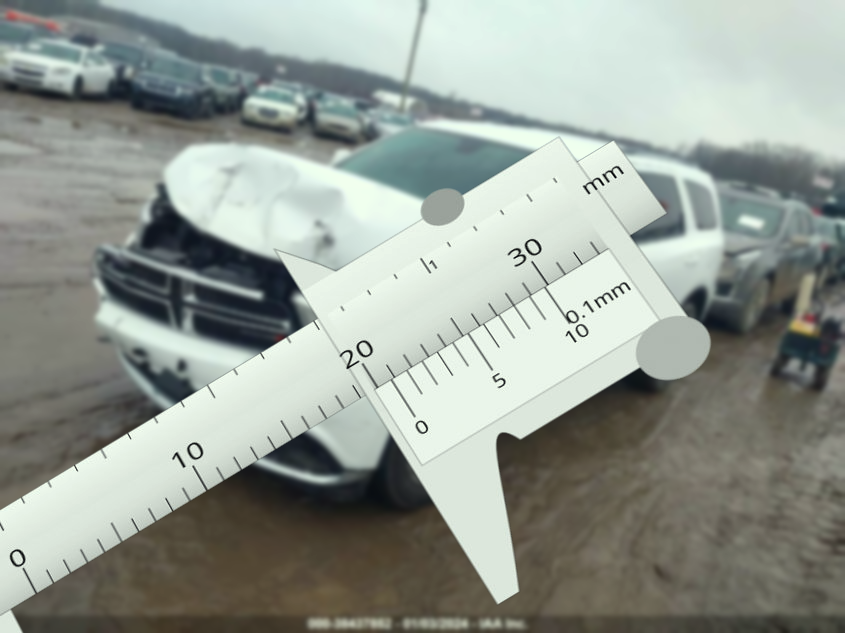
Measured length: 20.8 mm
